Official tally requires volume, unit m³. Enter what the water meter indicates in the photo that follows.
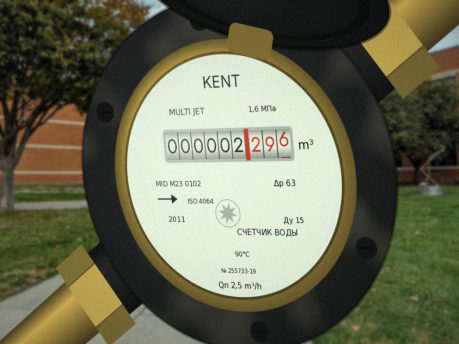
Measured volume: 2.296 m³
